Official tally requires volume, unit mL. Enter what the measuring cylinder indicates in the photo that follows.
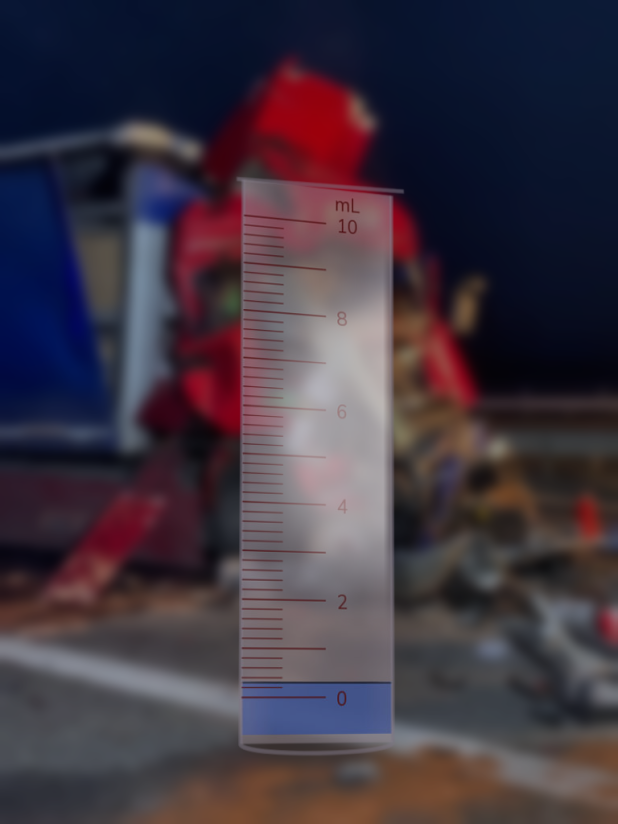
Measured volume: 0.3 mL
